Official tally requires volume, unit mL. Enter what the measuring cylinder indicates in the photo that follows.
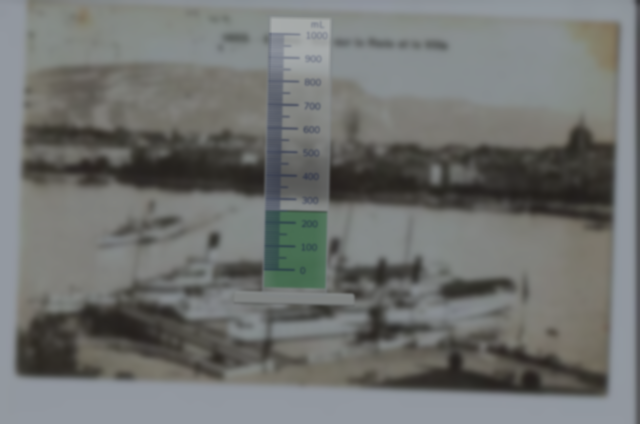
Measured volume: 250 mL
